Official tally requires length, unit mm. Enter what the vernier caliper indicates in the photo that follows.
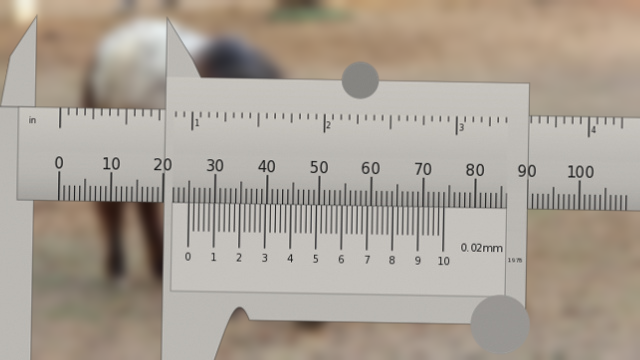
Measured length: 25.0 mm
